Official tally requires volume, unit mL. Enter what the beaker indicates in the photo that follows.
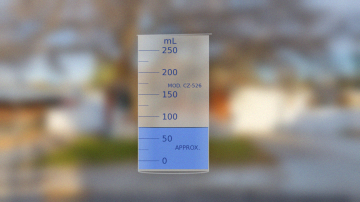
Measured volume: 75 mL
